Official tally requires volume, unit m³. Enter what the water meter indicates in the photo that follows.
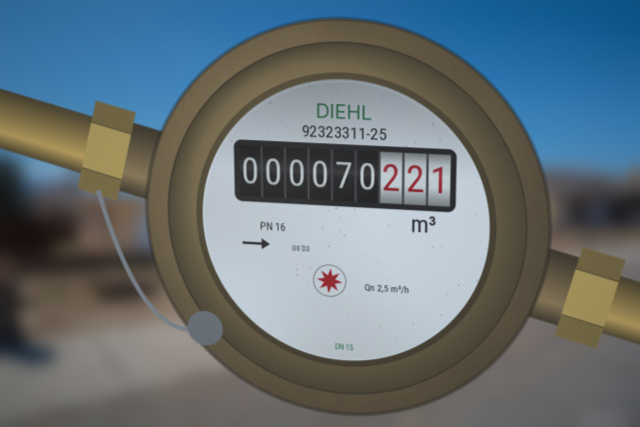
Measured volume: 70.221 m³
